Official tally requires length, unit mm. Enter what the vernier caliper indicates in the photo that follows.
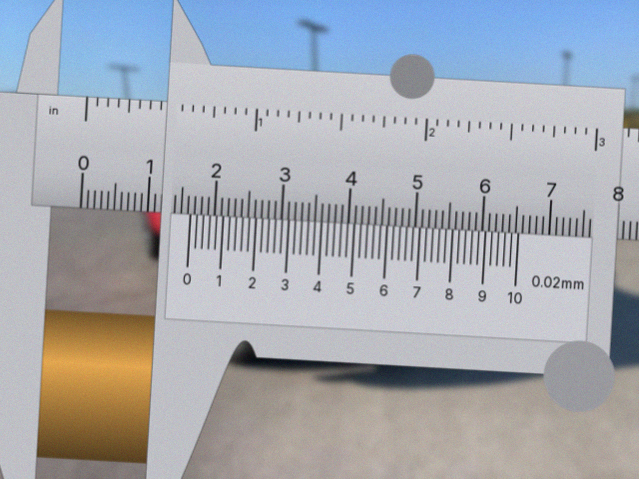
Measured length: 16.4 mm
